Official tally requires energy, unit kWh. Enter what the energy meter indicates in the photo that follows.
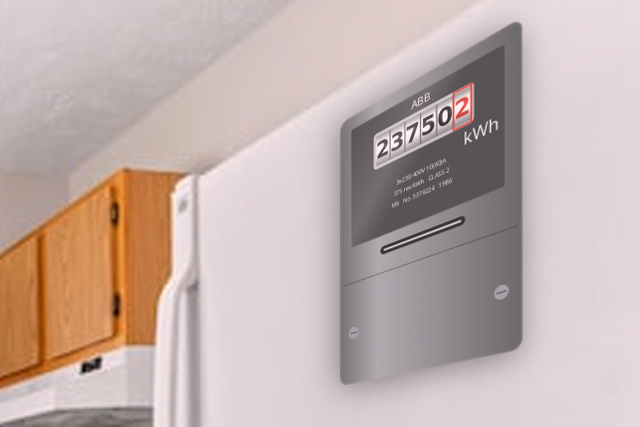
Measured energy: 23750.2 kWh
